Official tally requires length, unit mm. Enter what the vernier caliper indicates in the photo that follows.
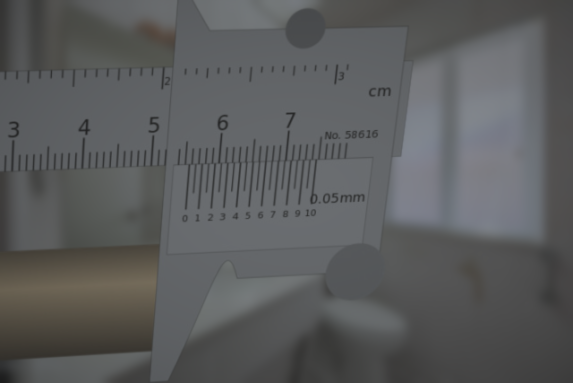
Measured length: 55.6 mm
